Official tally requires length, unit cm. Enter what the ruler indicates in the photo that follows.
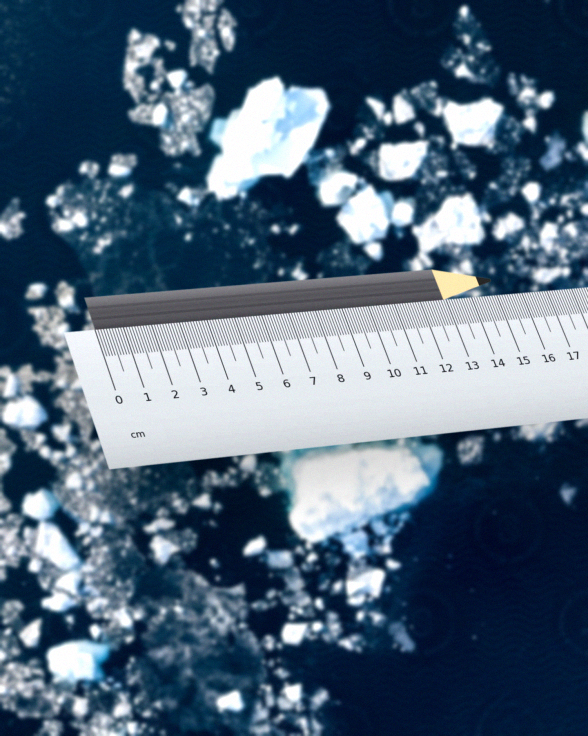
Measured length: 15 cm
